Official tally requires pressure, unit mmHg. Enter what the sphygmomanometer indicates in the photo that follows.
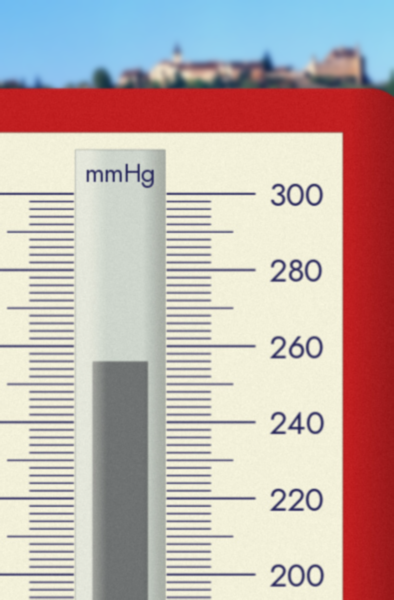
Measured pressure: 256 mmHg
